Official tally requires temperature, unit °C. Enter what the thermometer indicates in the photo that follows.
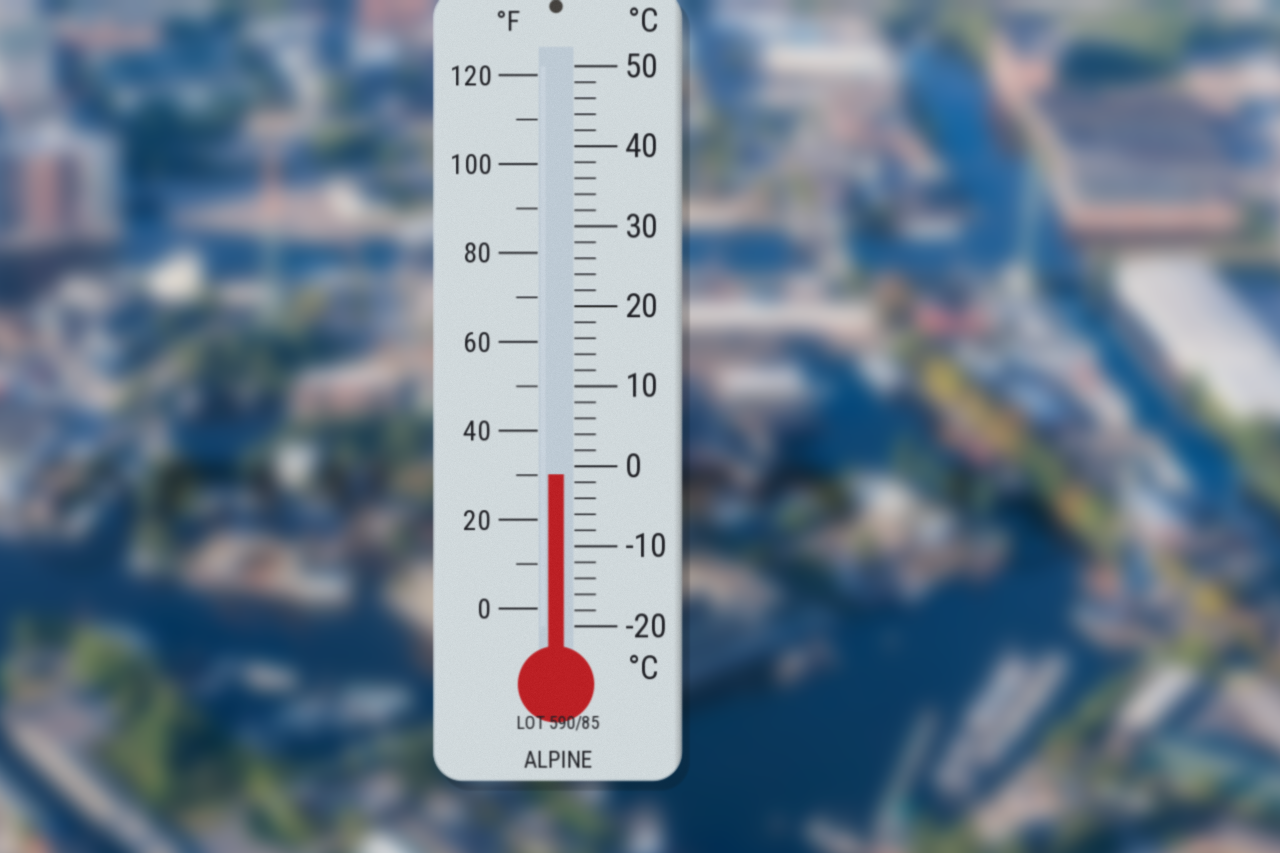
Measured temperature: -1 °C
